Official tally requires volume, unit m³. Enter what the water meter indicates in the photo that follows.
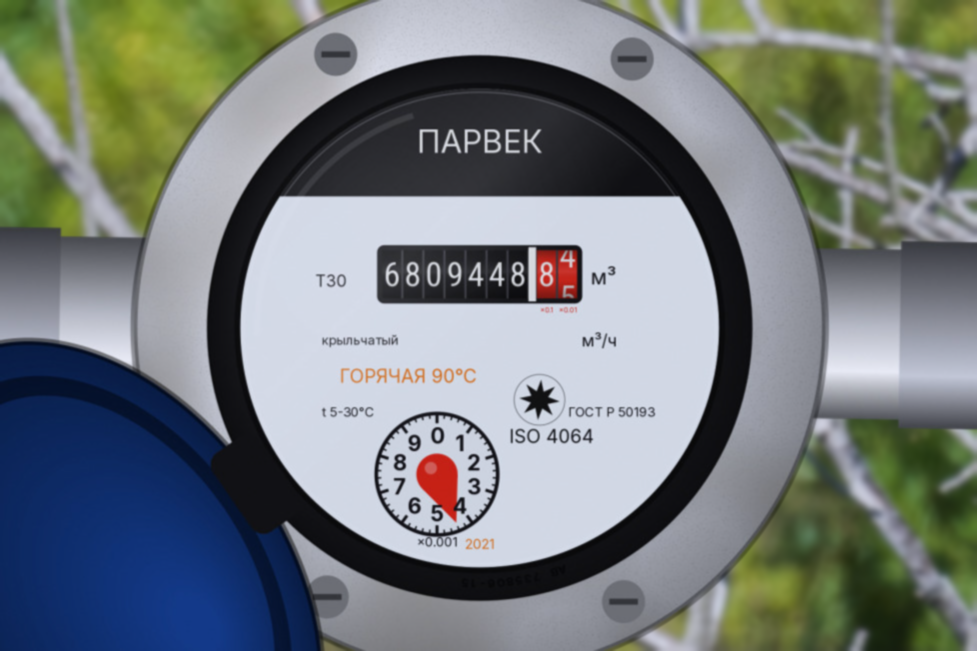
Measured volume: 6809448.844 m³
